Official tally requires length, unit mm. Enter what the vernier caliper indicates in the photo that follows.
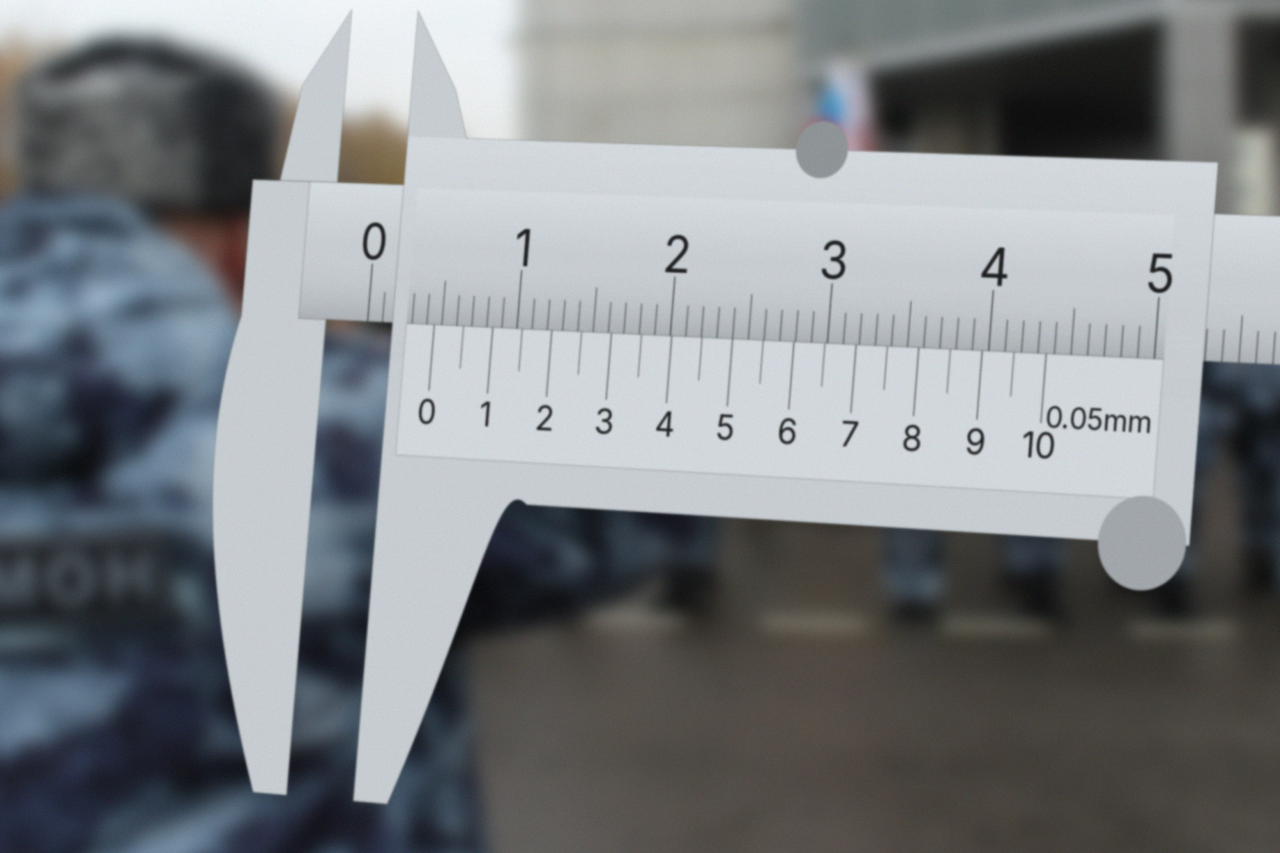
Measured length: 4.5 mm
